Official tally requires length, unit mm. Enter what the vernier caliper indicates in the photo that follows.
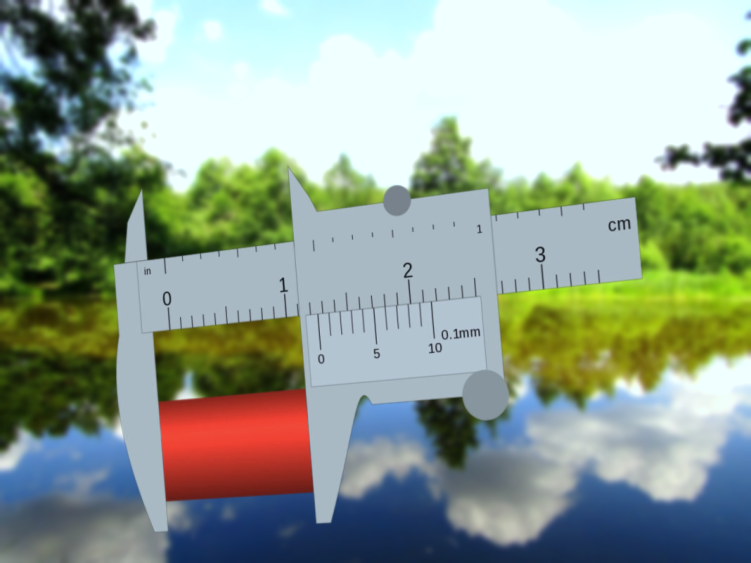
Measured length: 12.6 mm
